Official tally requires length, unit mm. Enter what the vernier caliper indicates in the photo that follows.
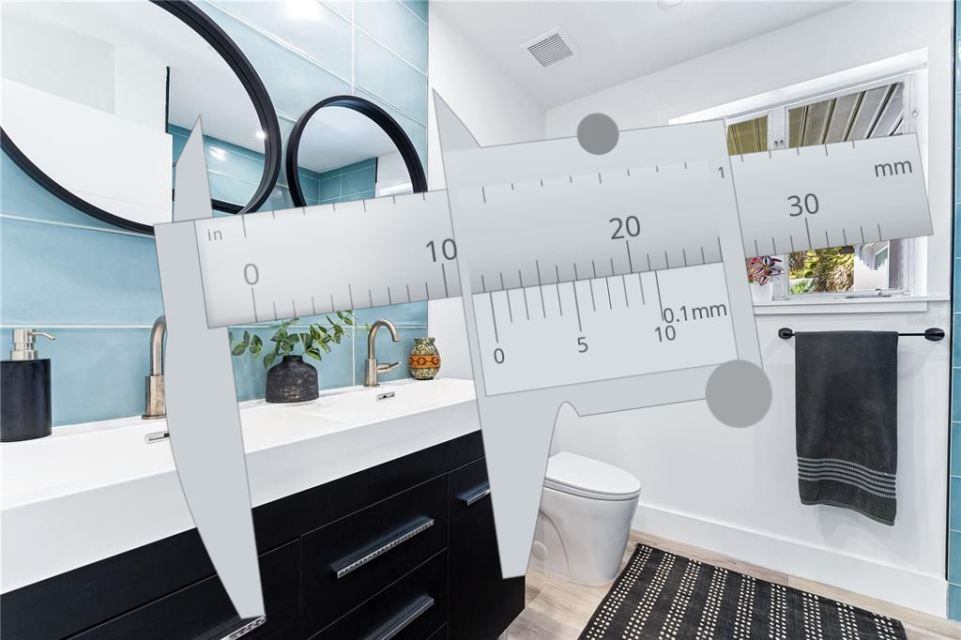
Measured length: 12.3 mm
